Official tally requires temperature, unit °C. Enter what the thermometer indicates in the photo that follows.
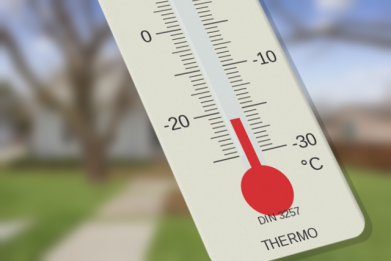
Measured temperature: -22 °C
